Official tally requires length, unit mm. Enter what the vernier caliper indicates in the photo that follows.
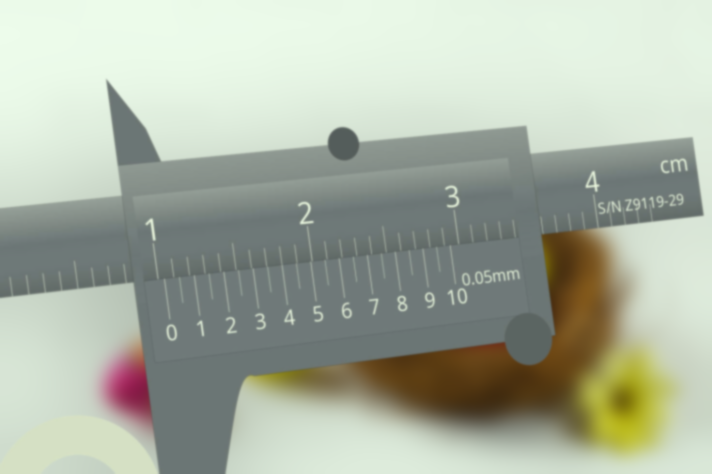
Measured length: 10.4 mm
